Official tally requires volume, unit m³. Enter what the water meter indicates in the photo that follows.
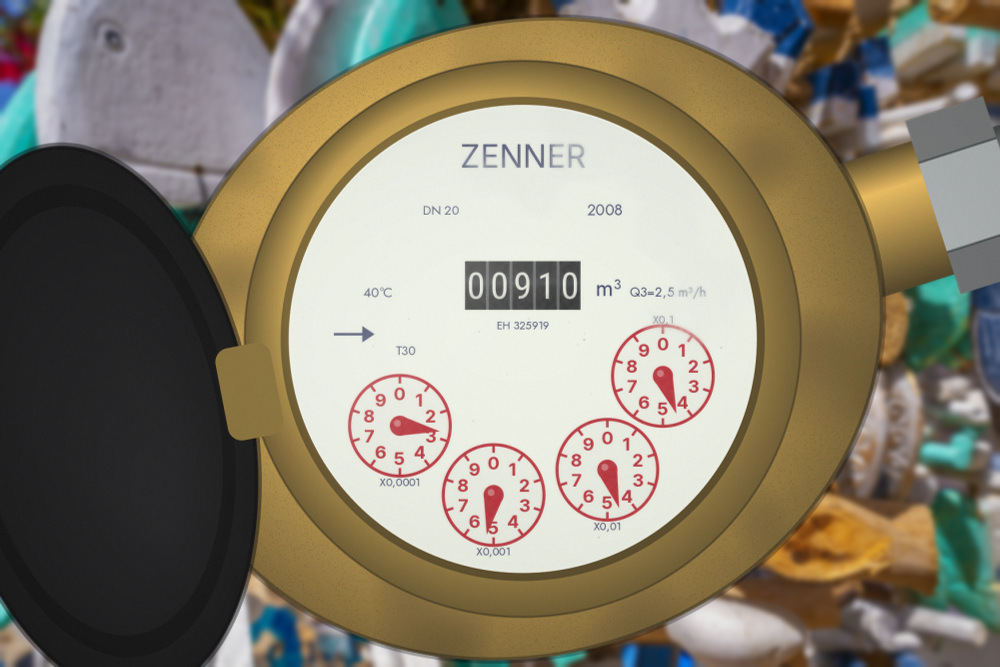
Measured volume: 910.4452 m³
